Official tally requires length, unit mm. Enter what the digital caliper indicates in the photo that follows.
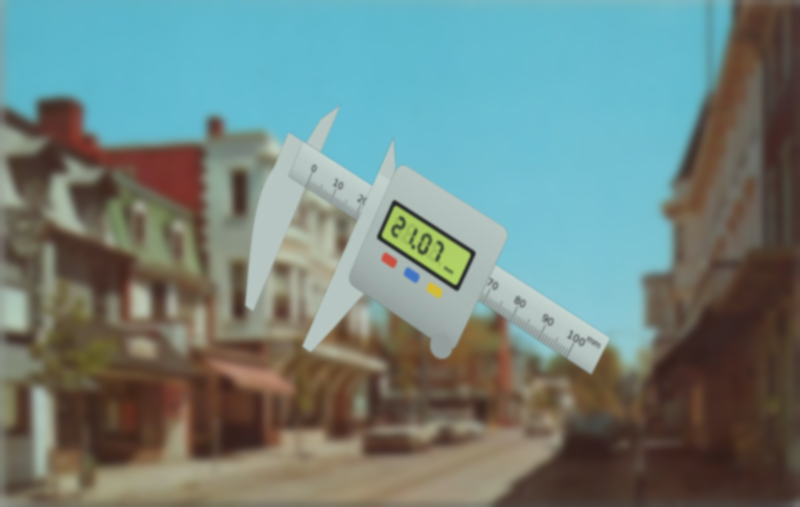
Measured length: 21.07 mm
